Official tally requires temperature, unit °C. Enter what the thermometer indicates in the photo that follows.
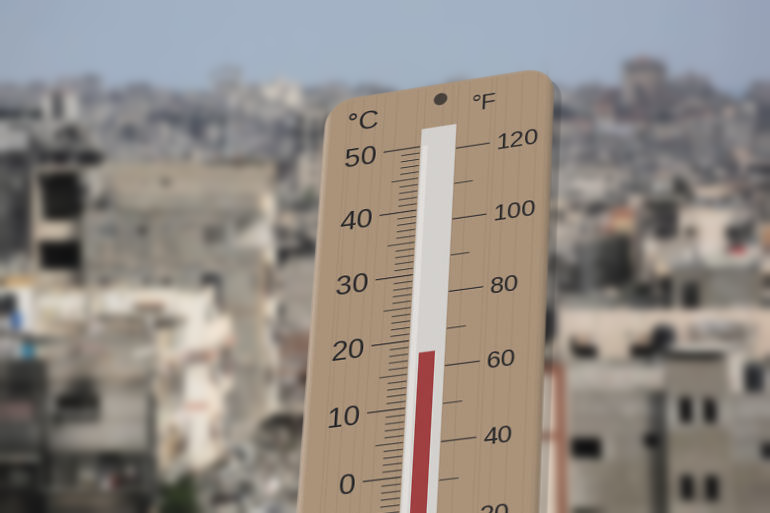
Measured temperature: 18 °C
